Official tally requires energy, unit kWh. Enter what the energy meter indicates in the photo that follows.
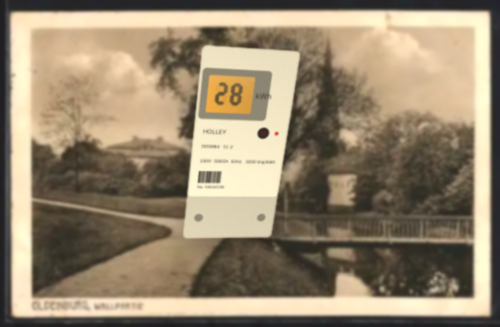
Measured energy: 28 kWh
